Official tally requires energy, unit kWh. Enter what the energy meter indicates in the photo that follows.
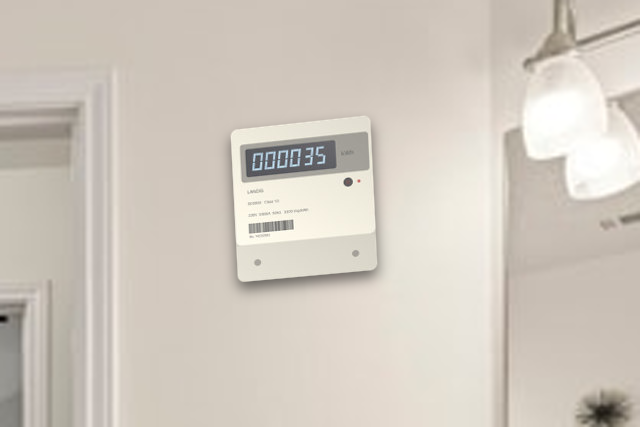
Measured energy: 35 kWh
